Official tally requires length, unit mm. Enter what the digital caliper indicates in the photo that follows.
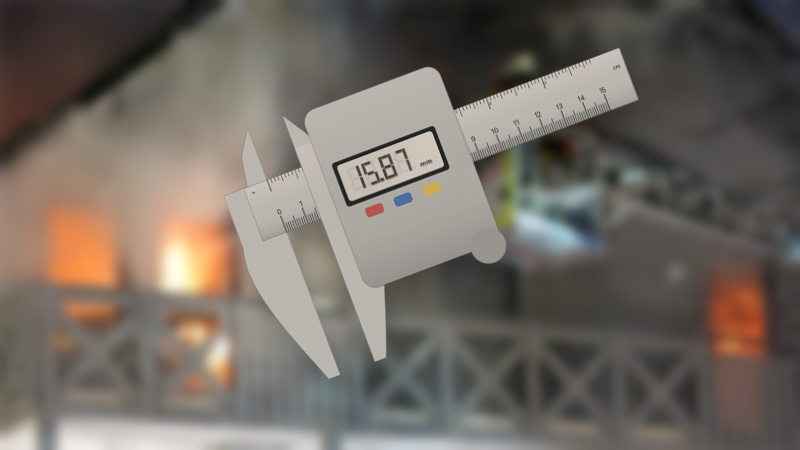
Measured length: 15.87 mm
